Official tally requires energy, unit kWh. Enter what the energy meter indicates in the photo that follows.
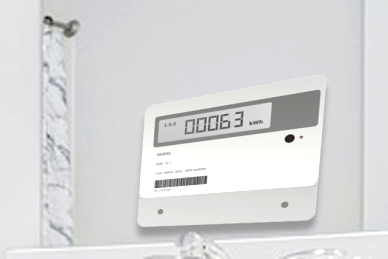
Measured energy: 63 kWh
